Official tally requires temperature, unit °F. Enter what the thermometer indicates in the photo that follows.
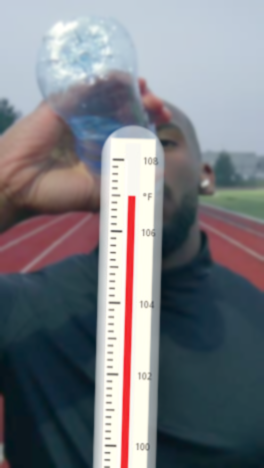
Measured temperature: 107 °F
